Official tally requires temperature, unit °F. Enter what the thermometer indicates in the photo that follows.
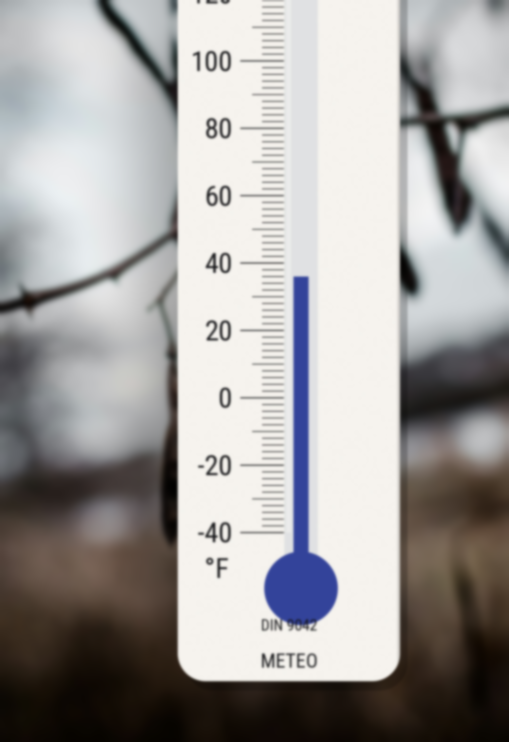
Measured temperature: 36 °F
